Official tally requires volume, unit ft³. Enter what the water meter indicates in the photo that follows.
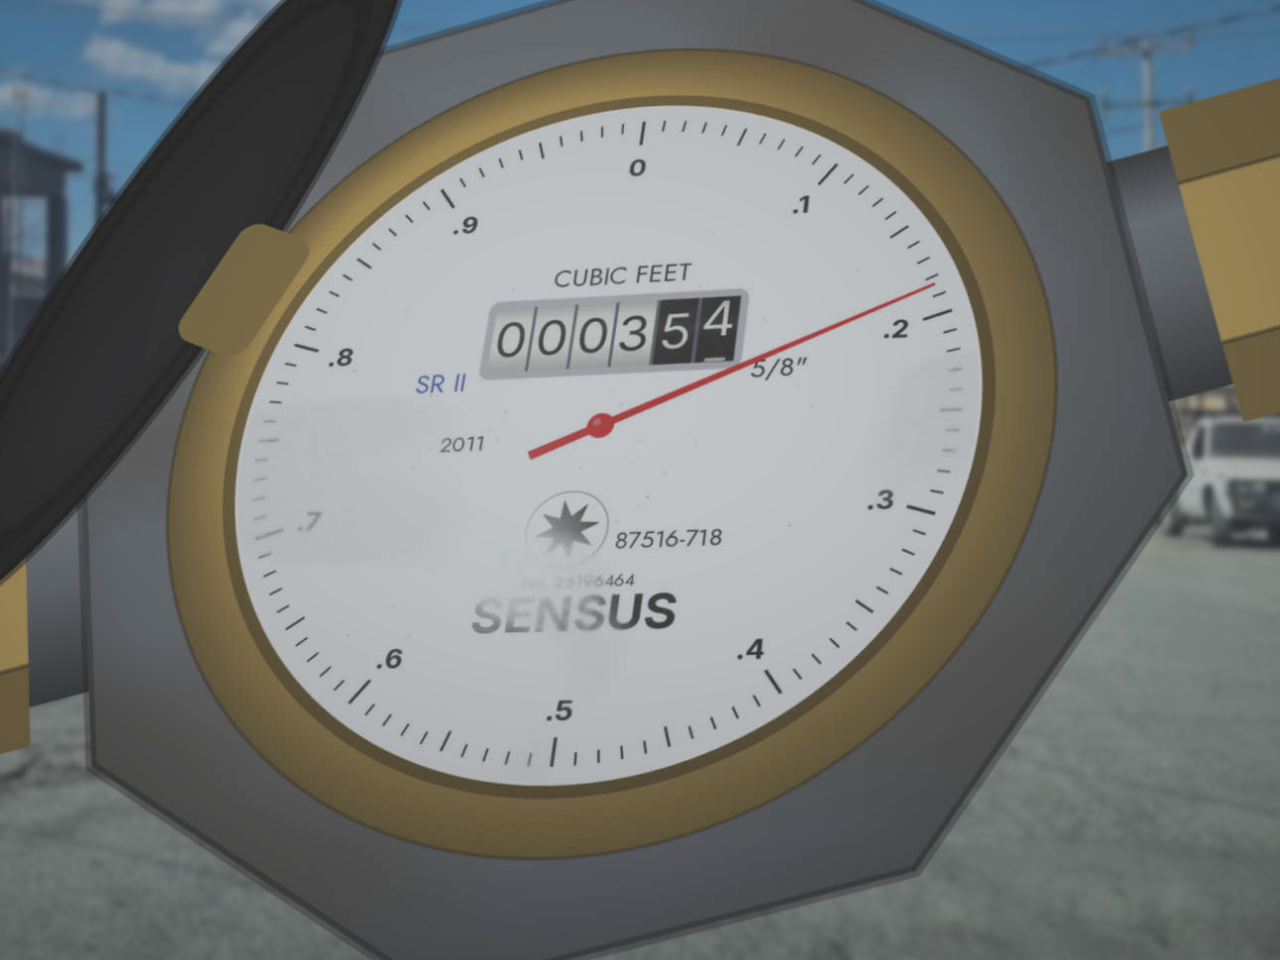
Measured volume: 354.18 ft³
